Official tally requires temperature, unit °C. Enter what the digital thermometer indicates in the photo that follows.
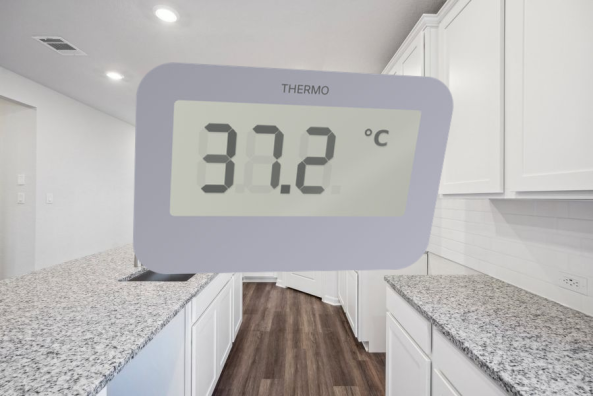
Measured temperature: 37.2 °C
